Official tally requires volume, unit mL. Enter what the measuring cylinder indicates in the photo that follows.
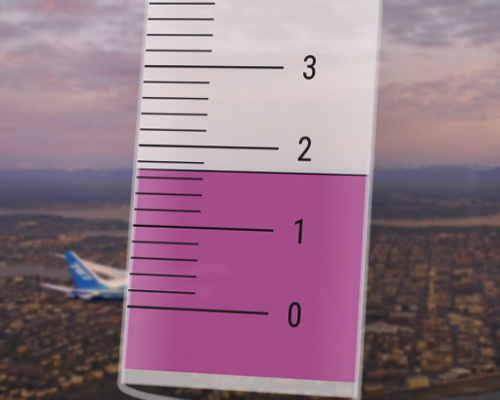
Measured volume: 1.7 mL
